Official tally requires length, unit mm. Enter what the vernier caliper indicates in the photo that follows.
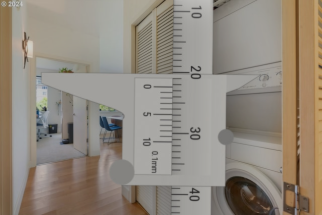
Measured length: 22.4 mm
